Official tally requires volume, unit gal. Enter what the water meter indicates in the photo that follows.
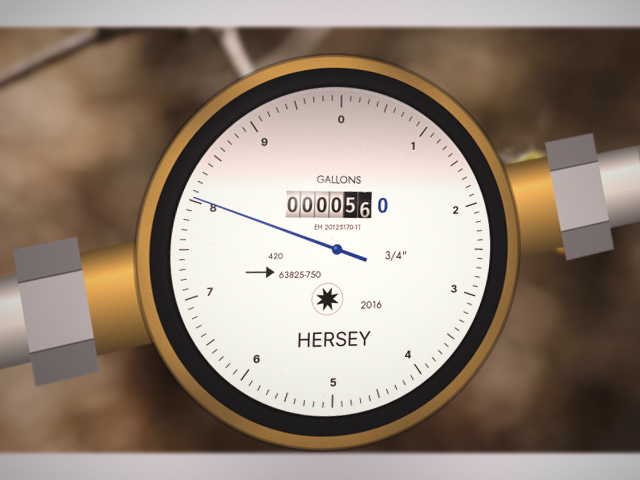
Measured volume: 558.0 gal
